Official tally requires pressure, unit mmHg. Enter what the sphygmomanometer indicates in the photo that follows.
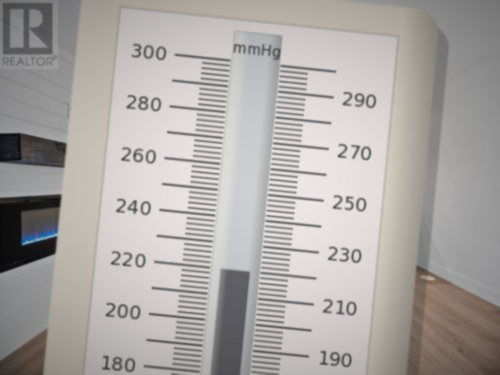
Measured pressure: 220 mmHg
